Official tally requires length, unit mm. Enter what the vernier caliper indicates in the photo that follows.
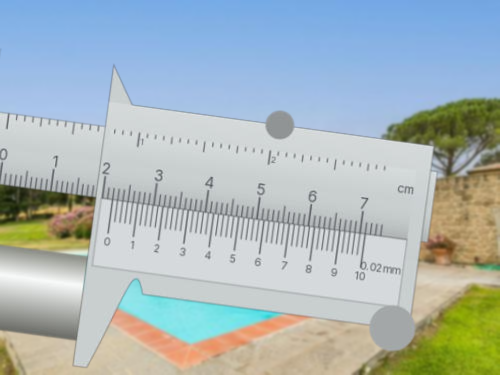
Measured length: 22.0 mm
